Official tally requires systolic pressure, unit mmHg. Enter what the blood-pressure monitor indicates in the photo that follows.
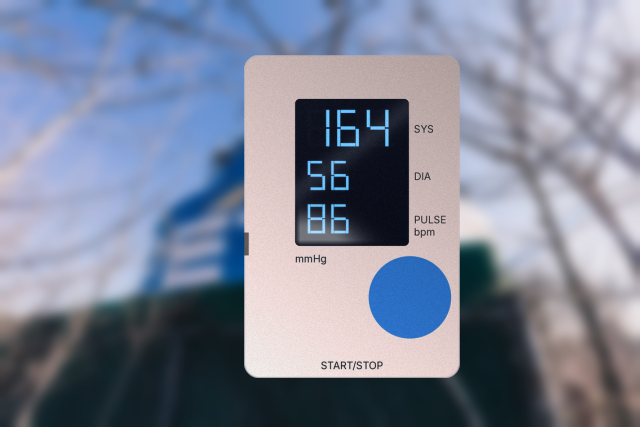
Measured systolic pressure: 164 mmHg
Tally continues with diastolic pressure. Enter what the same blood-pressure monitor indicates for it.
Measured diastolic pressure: 56 mmHg
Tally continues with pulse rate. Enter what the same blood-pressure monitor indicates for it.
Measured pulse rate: 86 bpm
